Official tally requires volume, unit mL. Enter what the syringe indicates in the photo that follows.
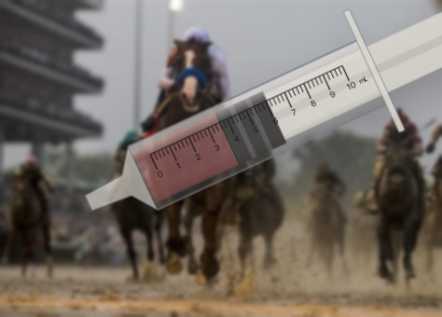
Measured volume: 3.6 mL
